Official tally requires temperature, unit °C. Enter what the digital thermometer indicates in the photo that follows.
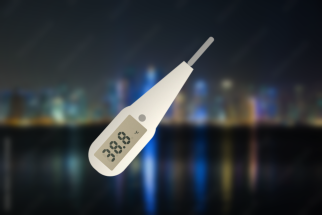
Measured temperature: 38.8 °C
